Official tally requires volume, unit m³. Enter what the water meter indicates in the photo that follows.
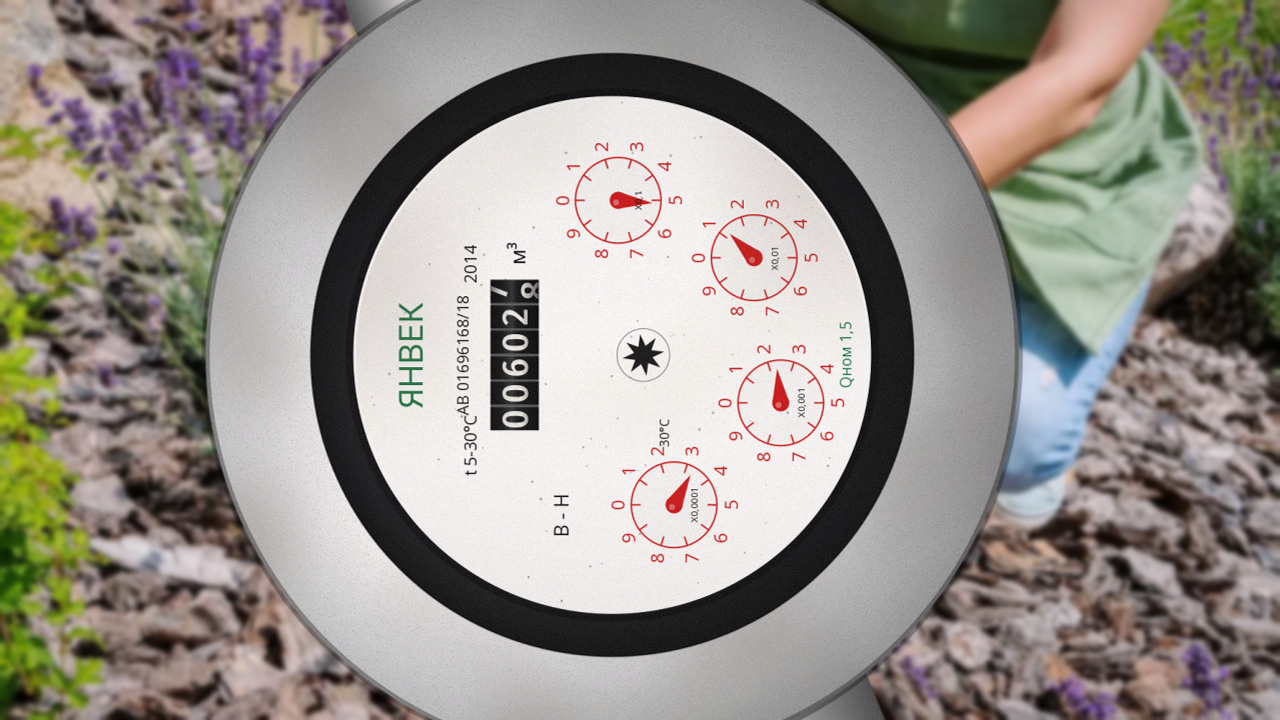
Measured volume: 6027.5123 m³
